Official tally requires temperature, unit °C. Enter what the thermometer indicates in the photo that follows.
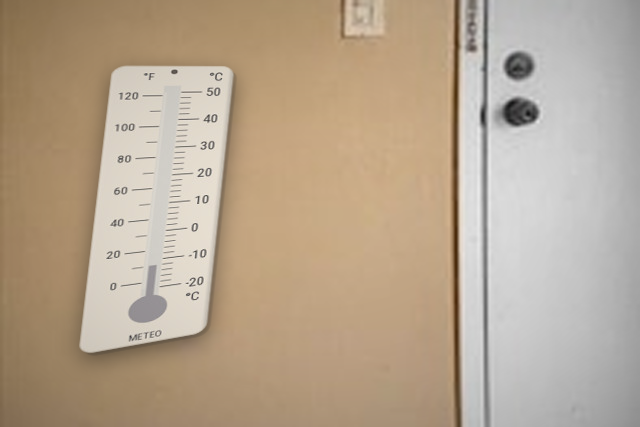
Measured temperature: -12 °C
